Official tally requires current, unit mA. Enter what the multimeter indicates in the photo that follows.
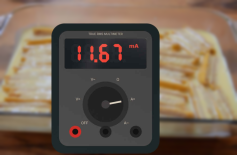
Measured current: 11.67 mA
